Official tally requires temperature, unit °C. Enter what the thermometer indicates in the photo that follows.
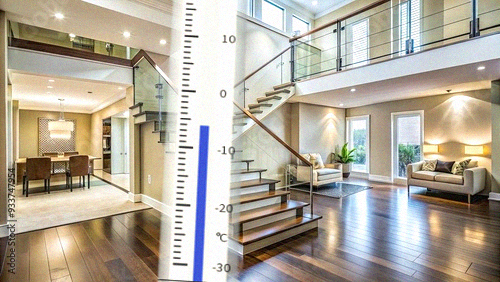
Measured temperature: -6 °C
